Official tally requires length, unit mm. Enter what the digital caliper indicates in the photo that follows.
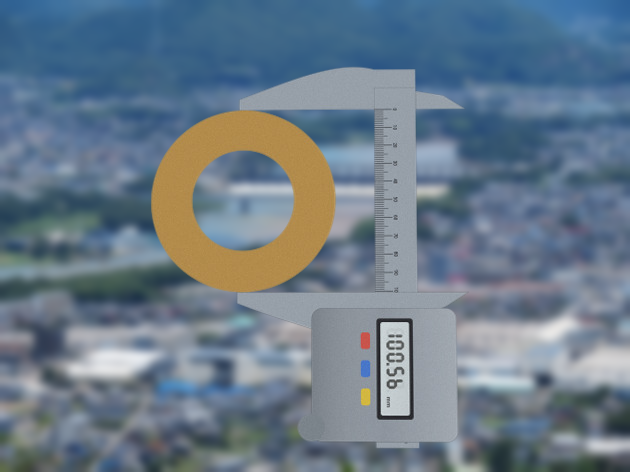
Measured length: 100.56 mm
